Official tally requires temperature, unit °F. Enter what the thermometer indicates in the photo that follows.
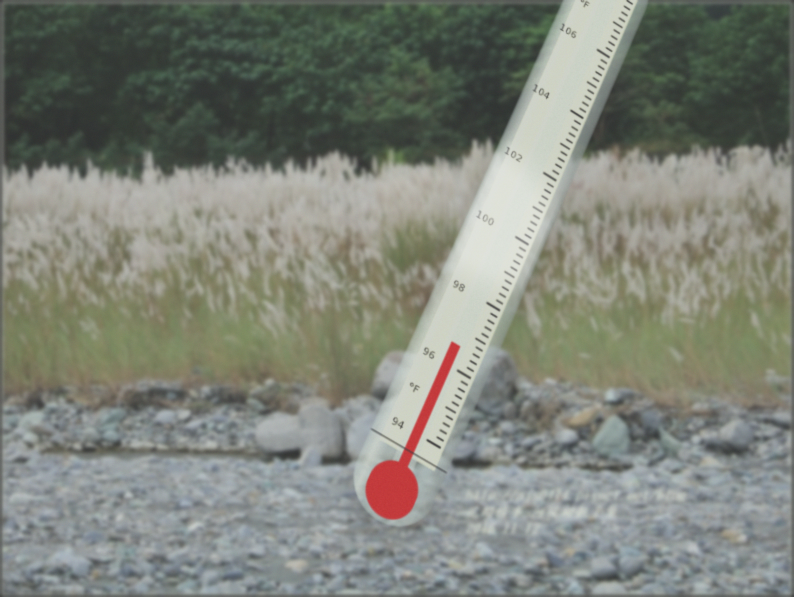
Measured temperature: 96.6 °F
